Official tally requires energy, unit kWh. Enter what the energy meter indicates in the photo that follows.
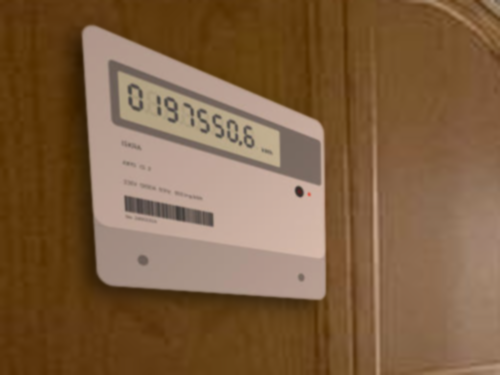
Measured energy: 197550.6 kWh
